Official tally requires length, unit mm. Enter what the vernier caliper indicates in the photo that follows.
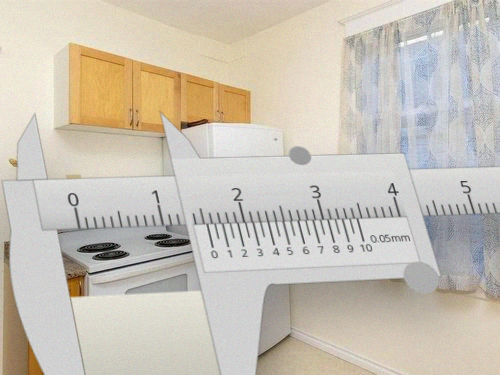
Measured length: 15.4 mm
